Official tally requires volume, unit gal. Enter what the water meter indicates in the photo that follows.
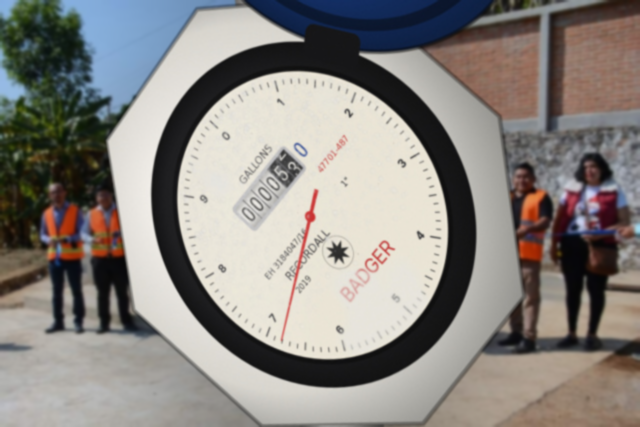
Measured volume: 526.8 gal
